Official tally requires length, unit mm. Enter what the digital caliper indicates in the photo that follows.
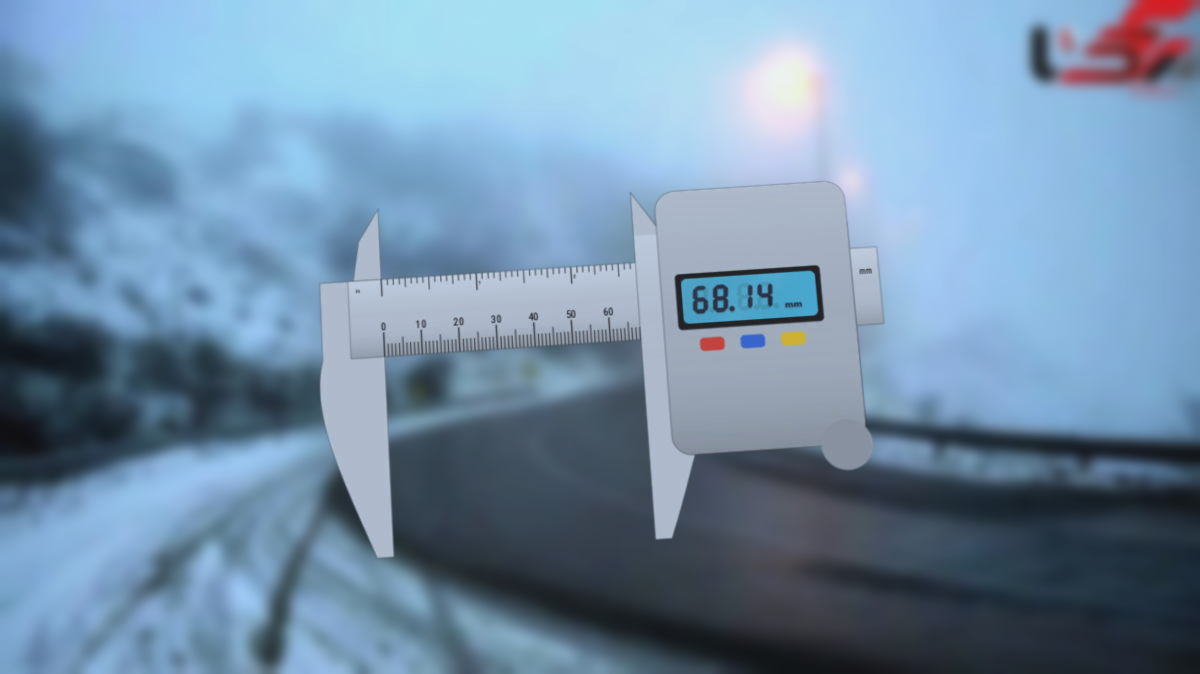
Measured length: 68.14 mm
